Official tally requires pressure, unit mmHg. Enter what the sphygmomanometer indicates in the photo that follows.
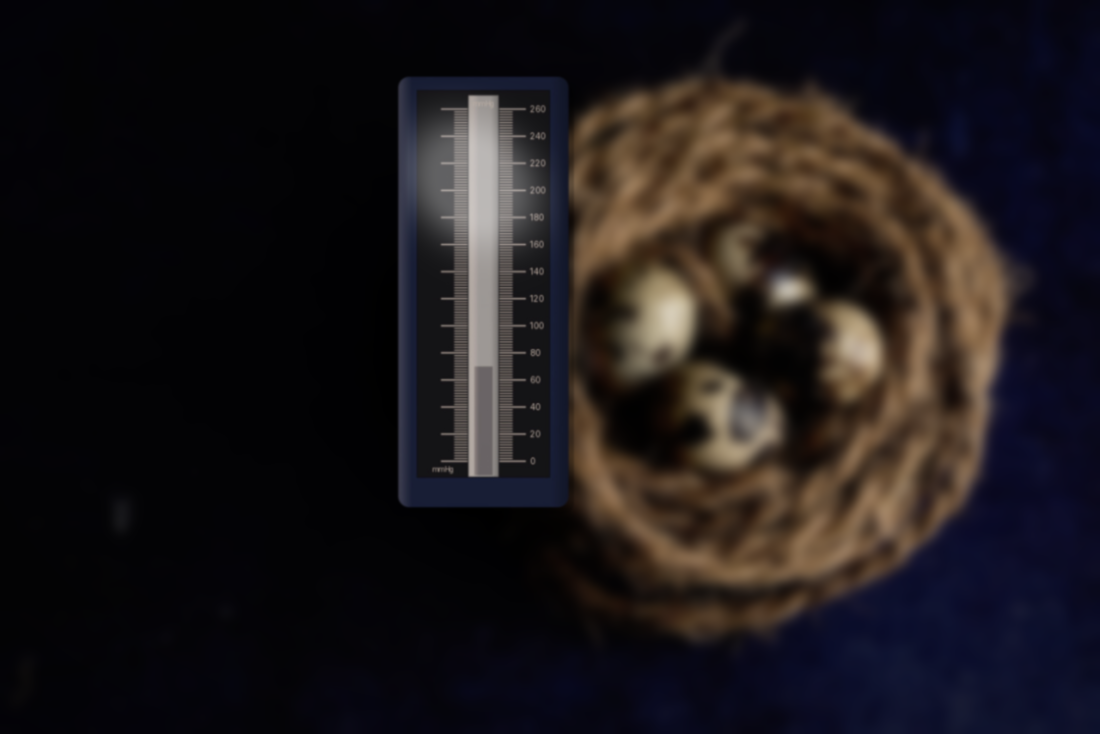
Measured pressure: 70 mmHg
